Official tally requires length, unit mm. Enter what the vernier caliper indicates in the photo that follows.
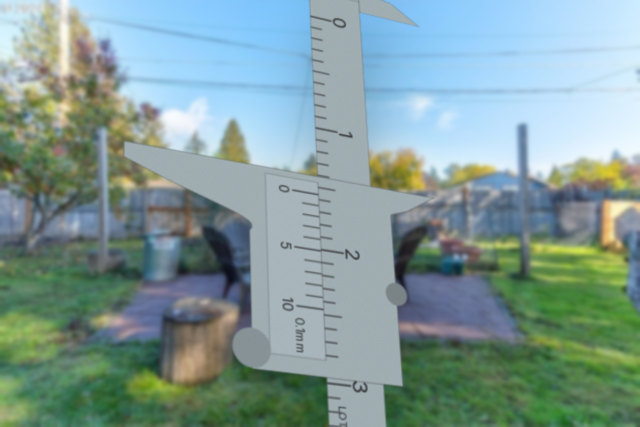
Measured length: 15.6 mm
